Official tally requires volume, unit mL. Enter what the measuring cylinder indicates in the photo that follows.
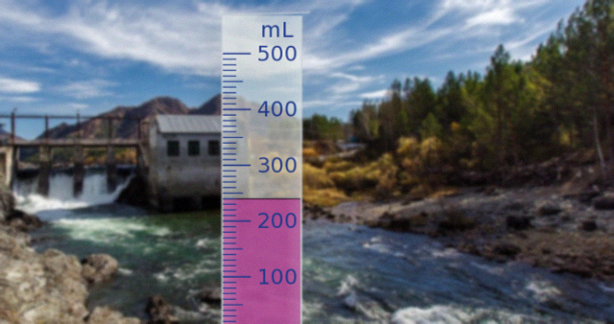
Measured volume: 240 mL
